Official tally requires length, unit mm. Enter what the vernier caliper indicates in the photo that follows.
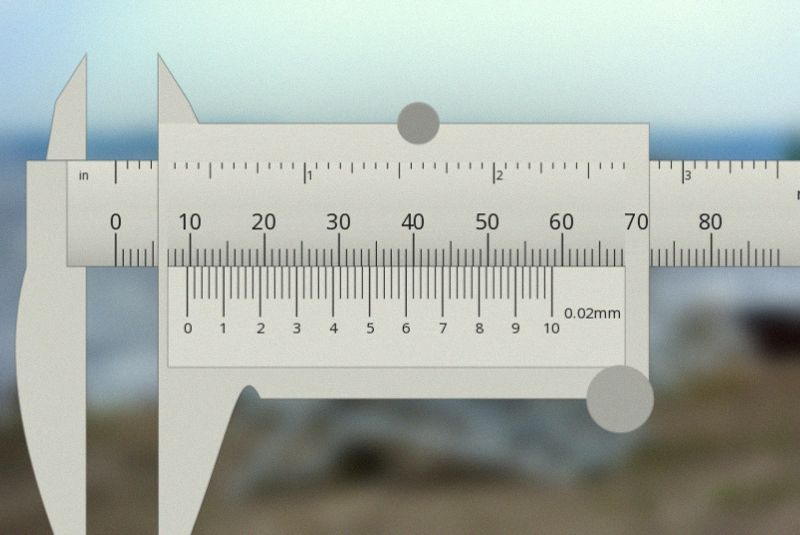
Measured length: 9.6 mm
